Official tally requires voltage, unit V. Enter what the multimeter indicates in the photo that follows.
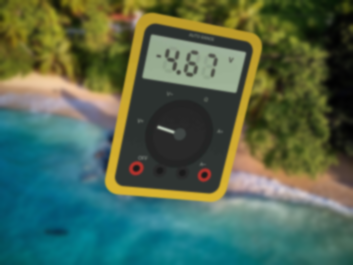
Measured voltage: -4.67 V
